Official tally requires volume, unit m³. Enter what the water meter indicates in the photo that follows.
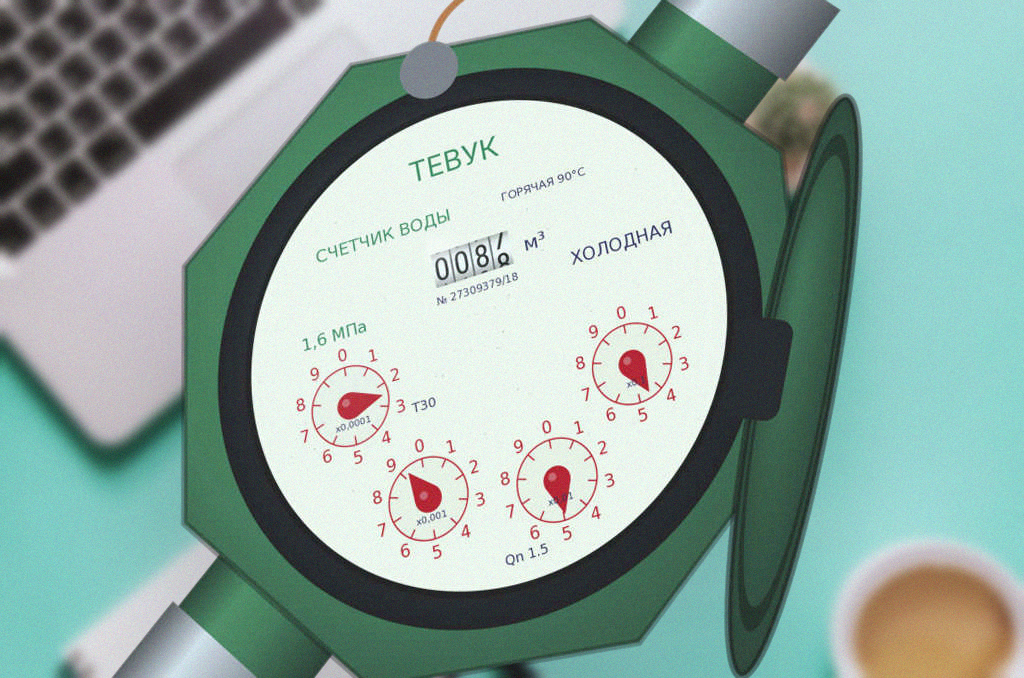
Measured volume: 87.4492 m³
